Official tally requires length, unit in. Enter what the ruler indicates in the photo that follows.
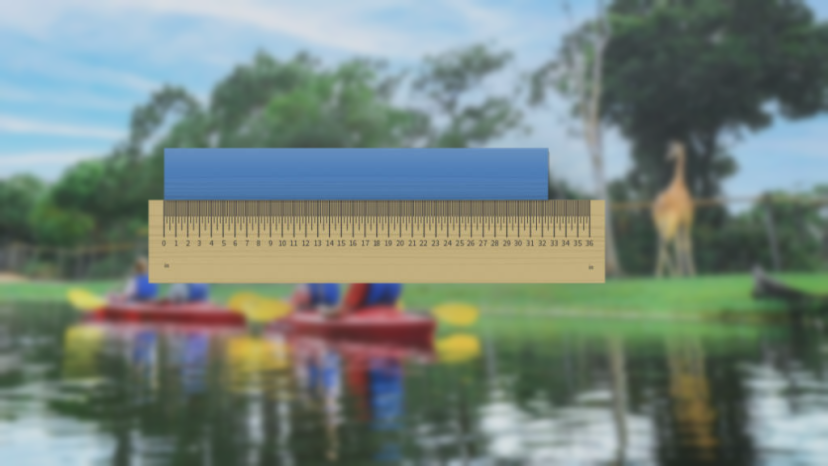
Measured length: 32.5 in
